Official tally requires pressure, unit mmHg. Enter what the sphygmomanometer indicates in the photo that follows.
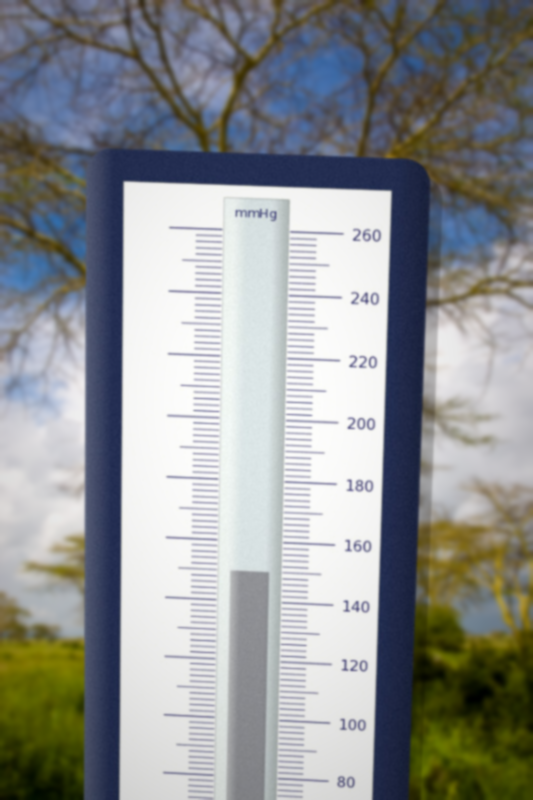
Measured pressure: 150 mmHg
